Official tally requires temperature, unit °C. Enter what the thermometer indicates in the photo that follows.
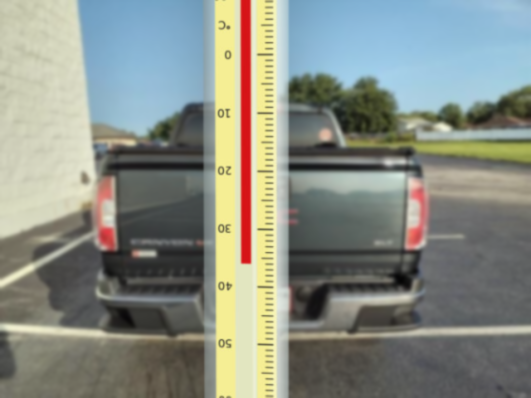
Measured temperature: 36 °C
